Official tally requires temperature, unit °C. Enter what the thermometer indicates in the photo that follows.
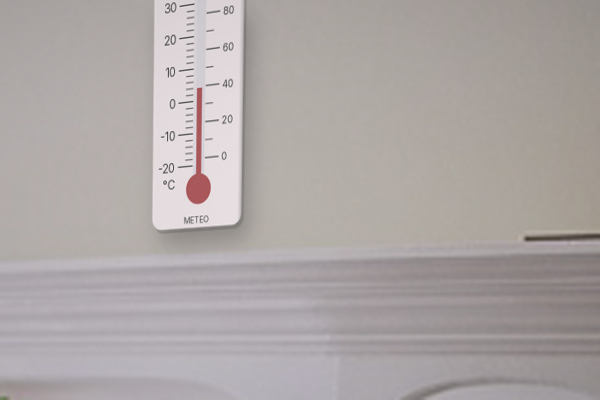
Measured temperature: 4 °C
